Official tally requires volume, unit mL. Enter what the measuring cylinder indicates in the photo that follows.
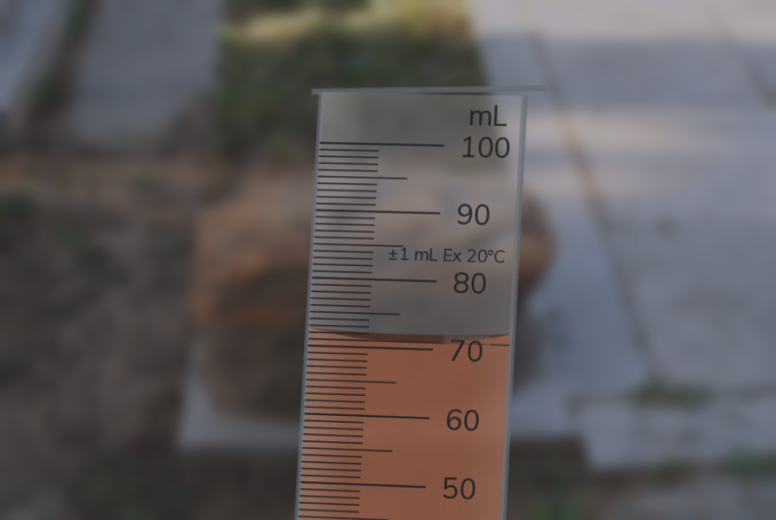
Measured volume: 71 mL
